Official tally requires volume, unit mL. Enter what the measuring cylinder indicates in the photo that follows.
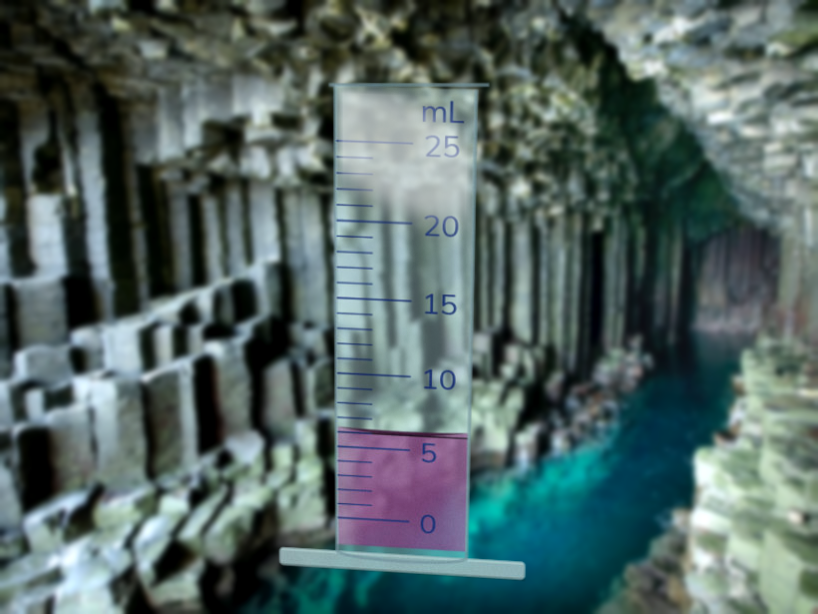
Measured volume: 6 mL
